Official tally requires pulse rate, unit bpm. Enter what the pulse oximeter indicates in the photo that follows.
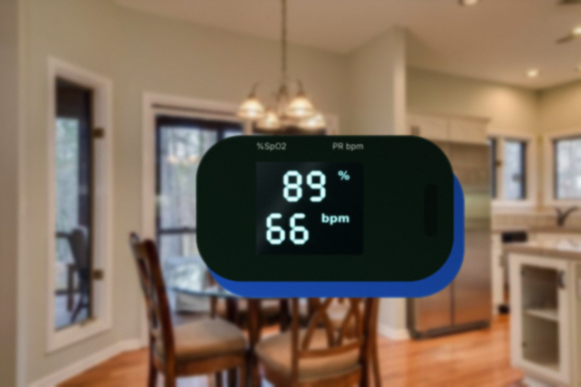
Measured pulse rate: 66 bpm
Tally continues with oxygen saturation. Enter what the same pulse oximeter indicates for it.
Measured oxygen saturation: 89 %
